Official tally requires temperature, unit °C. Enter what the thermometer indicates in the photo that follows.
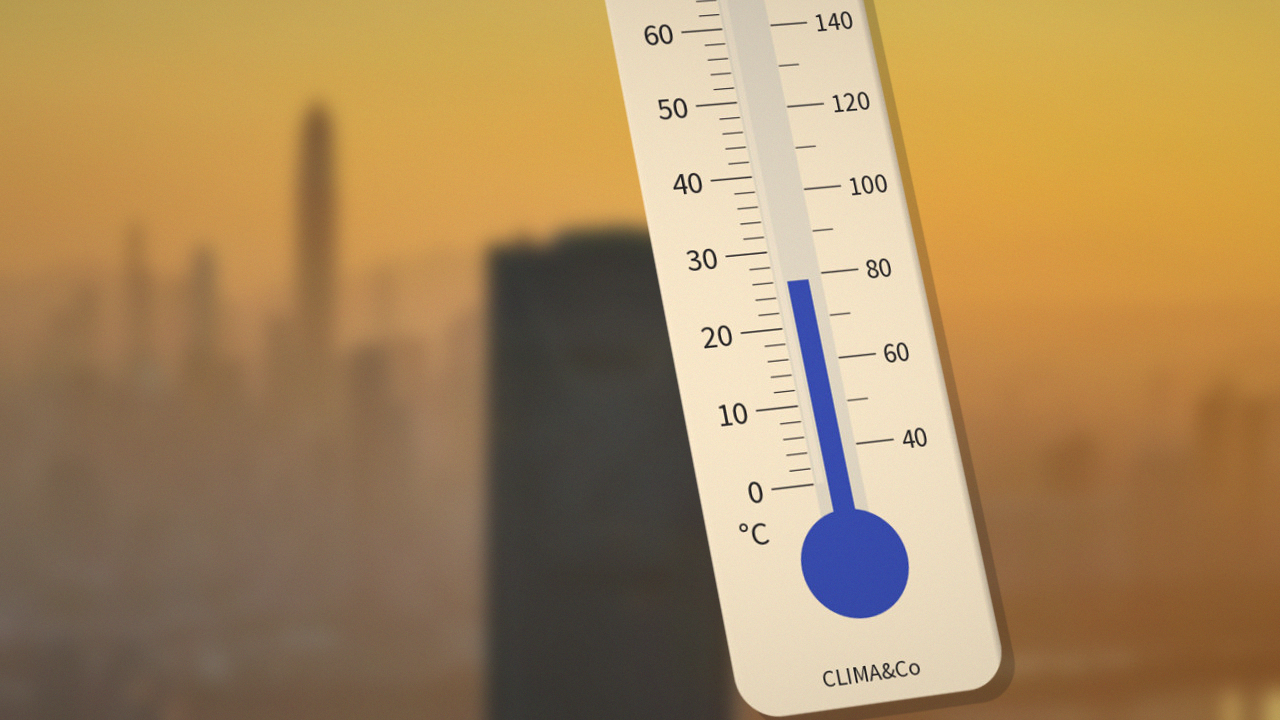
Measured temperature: 26 °C
